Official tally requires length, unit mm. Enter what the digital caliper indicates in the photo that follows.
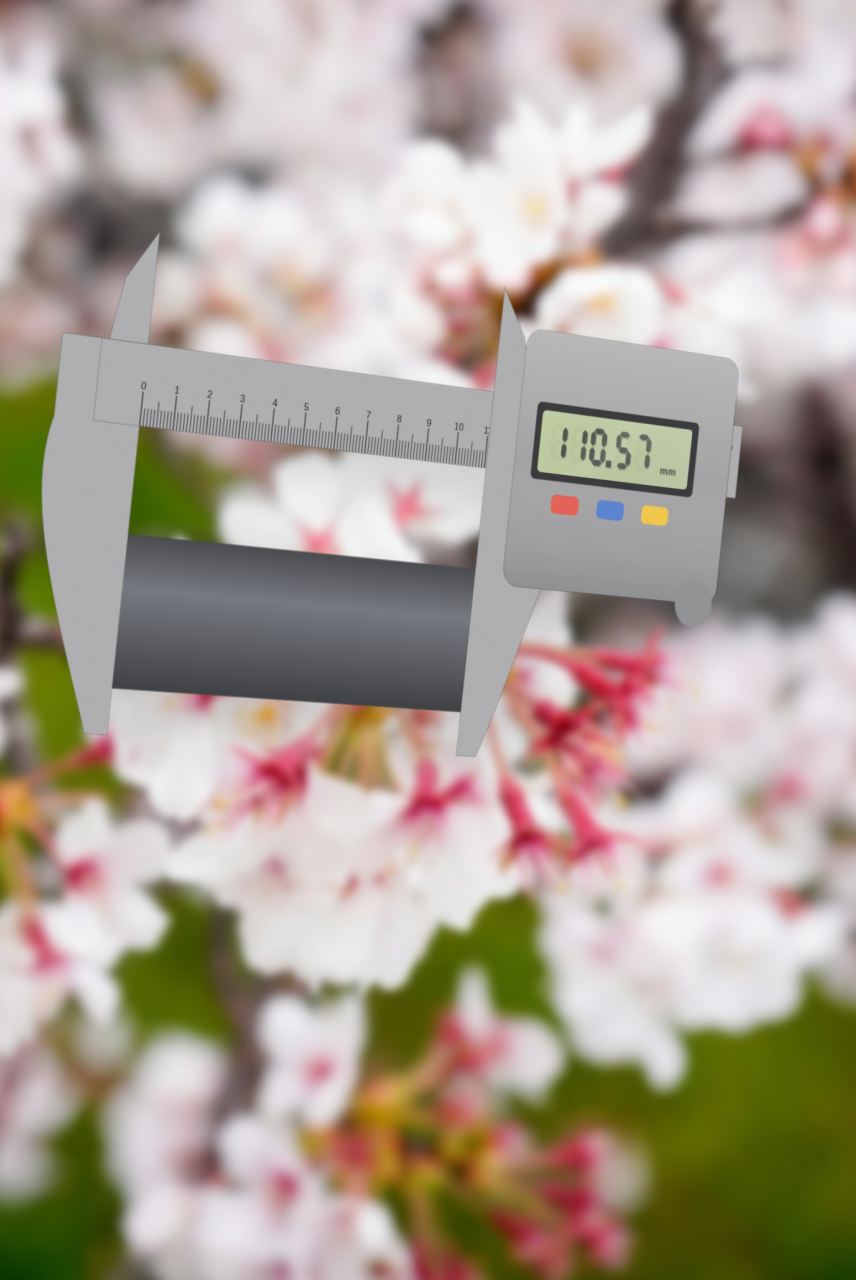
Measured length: 110.57 mm
